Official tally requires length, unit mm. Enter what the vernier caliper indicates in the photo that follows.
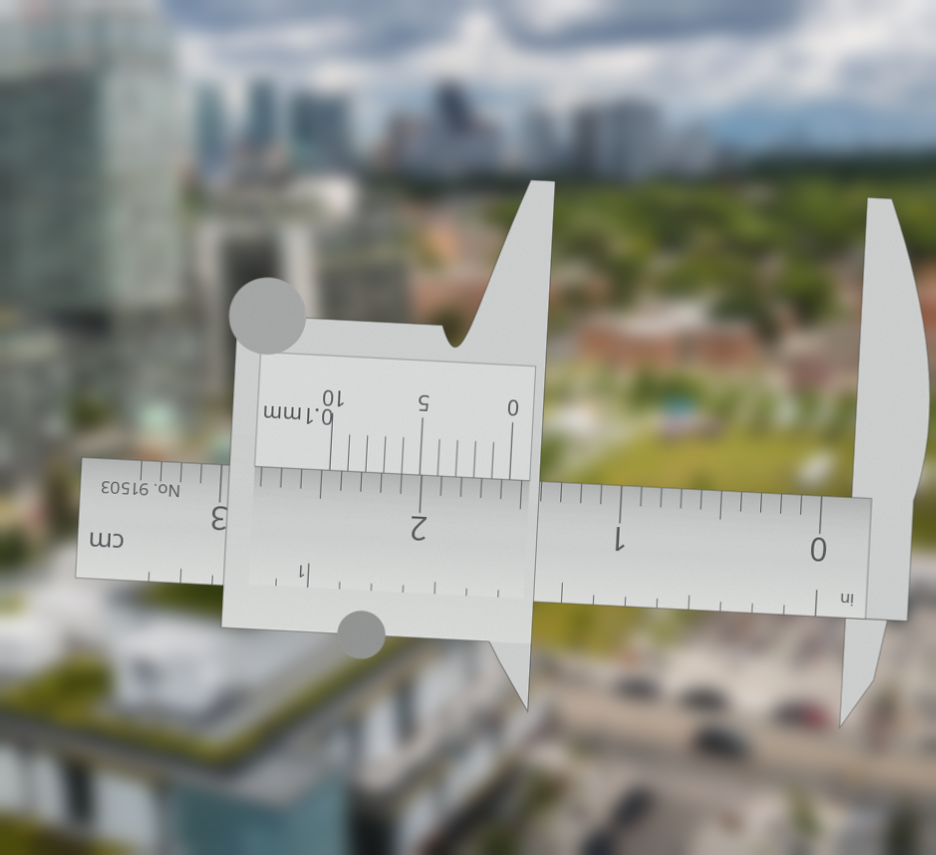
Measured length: 15.6 mm
